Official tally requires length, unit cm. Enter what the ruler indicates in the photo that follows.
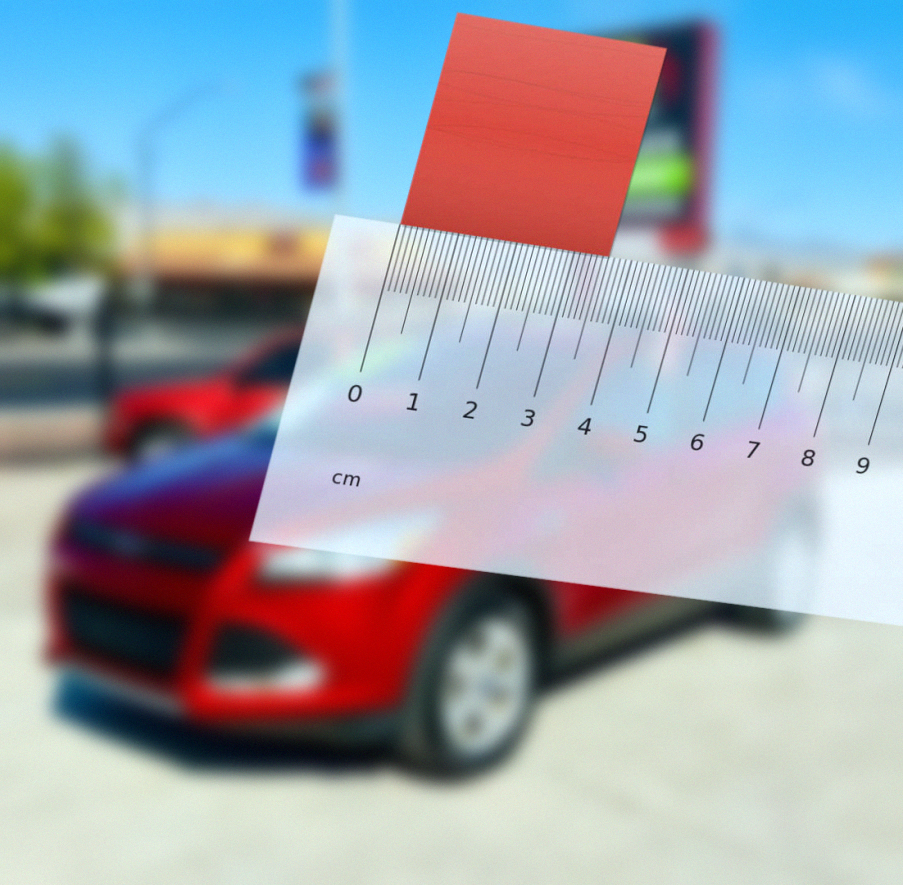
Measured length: 3.6 cm
